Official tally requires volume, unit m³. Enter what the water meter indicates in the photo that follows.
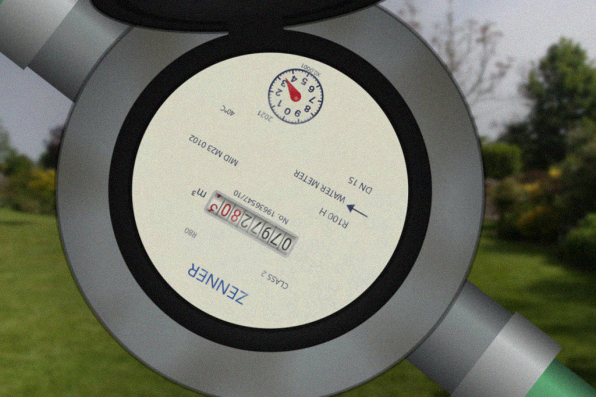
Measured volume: 7972.8033 m³
